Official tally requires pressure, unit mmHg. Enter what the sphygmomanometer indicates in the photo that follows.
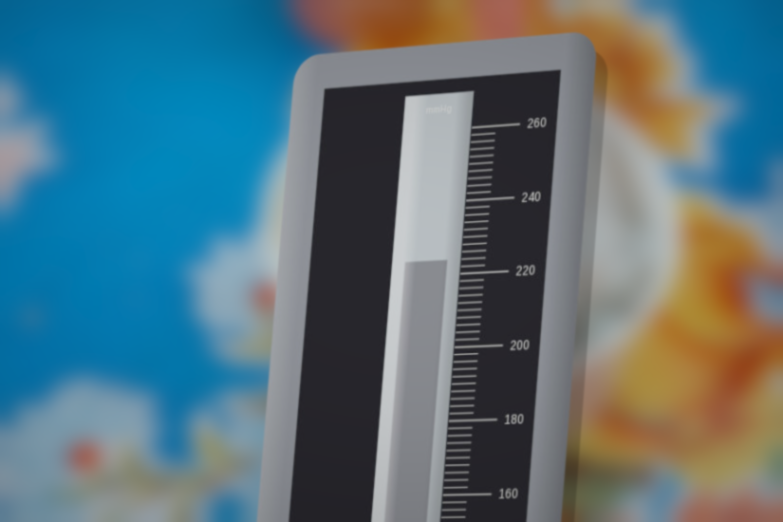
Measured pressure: 224 mmHg
